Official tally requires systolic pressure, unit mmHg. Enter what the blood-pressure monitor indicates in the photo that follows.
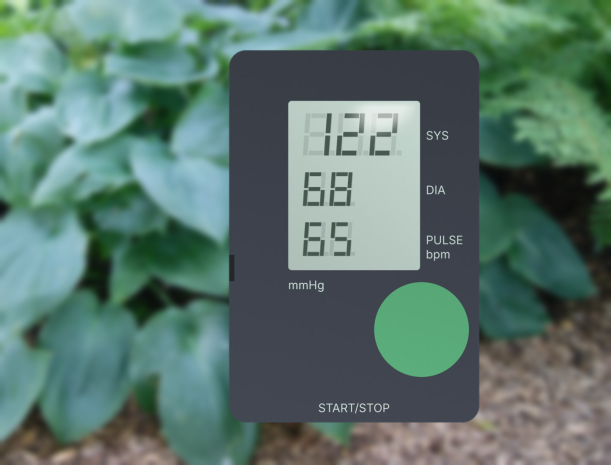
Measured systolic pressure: 122 mmHg
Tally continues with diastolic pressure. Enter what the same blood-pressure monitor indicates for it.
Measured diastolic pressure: 68 mmHg
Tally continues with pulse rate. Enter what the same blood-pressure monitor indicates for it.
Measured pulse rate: 65 bpm
